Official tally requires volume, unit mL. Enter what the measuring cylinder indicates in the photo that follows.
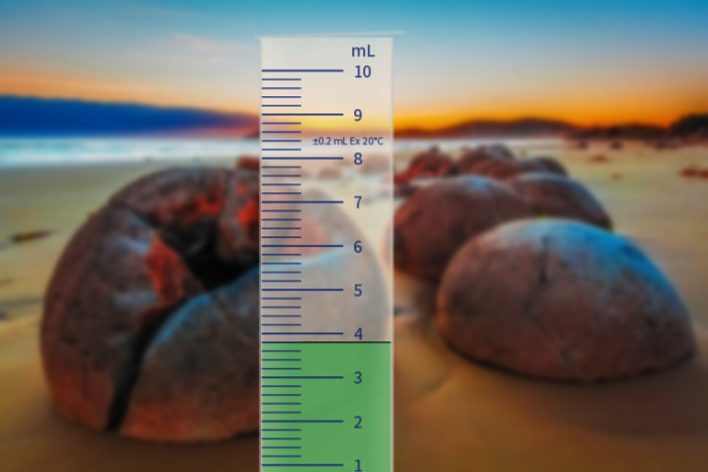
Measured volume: 3.8 mL
